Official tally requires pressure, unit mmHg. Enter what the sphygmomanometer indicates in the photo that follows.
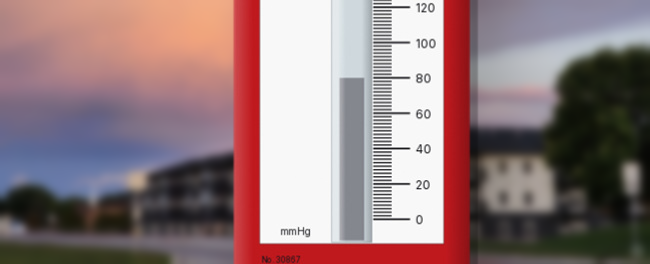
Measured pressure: 80 mmHg
